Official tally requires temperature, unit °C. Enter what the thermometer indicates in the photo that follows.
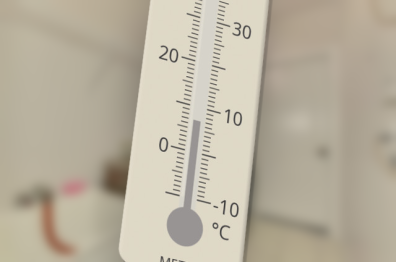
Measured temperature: 7 °C
